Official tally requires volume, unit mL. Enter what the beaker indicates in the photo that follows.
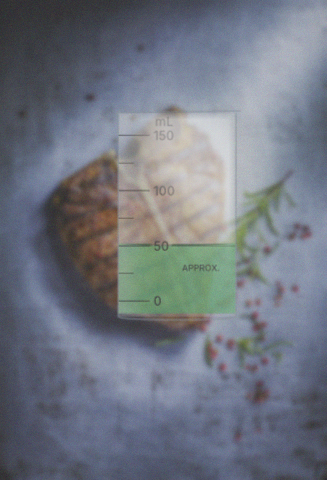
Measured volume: 50 mL
